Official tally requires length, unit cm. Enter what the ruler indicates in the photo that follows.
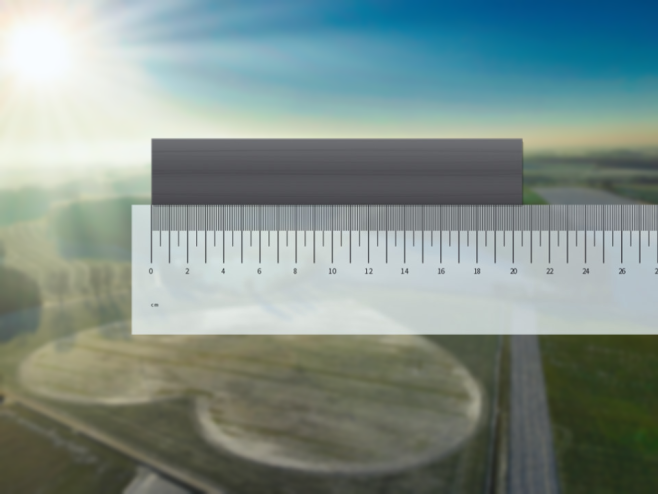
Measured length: 20.5 cm
